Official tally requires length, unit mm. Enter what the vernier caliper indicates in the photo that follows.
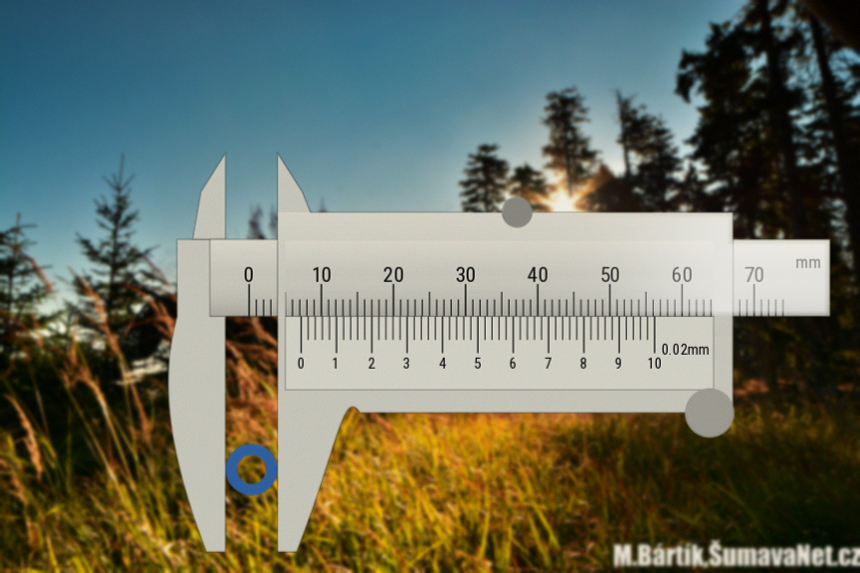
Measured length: 7.2 mm
